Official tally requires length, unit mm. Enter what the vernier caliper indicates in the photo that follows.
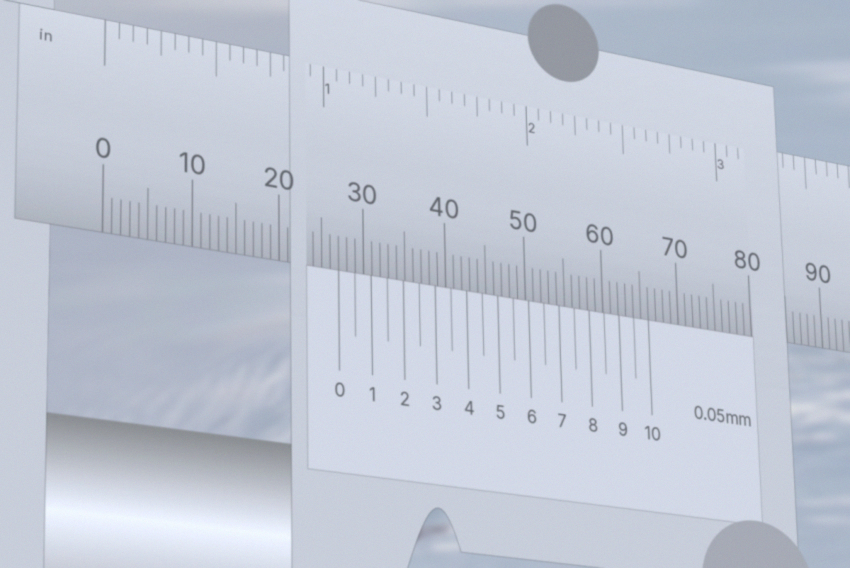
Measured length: 27.0 mm
